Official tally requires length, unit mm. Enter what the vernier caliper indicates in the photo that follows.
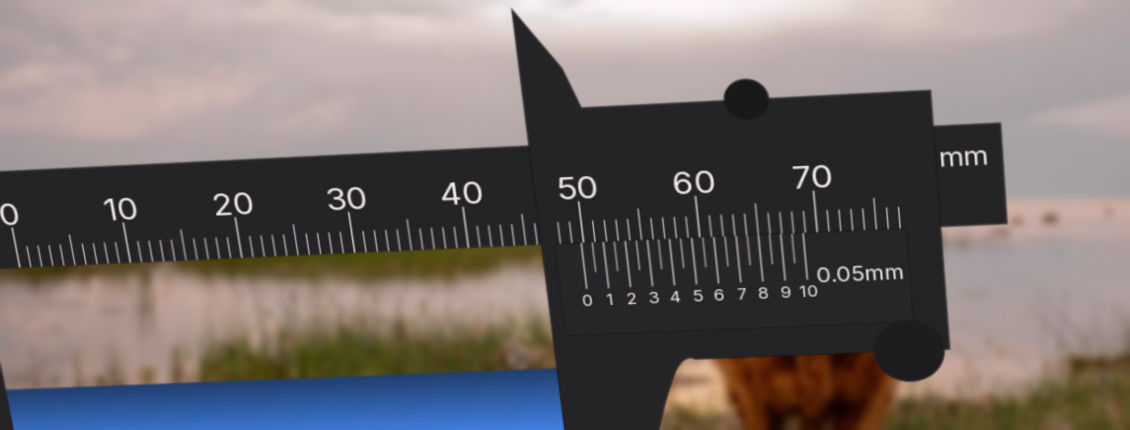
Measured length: 49.8 mm
